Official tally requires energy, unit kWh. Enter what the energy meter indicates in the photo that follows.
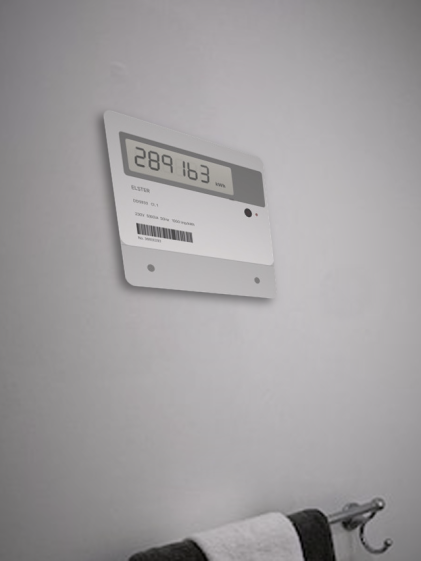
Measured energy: 289163 kWh
